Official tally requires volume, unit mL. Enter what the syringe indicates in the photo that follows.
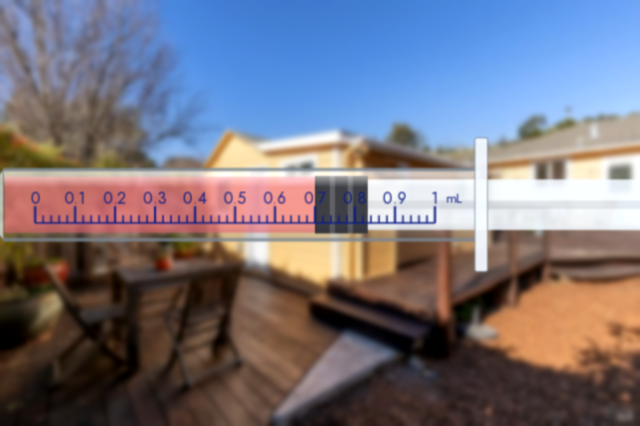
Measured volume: 0.7 mL
